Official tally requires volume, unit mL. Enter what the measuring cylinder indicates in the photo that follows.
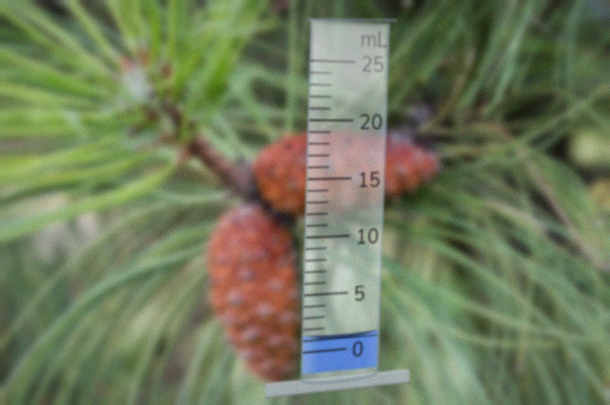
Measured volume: 1 mL
